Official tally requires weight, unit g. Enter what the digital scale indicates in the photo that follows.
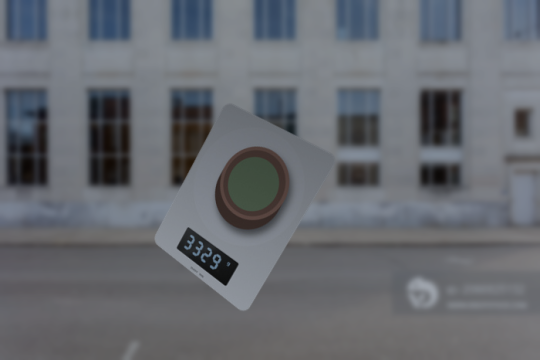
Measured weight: 3329 g
